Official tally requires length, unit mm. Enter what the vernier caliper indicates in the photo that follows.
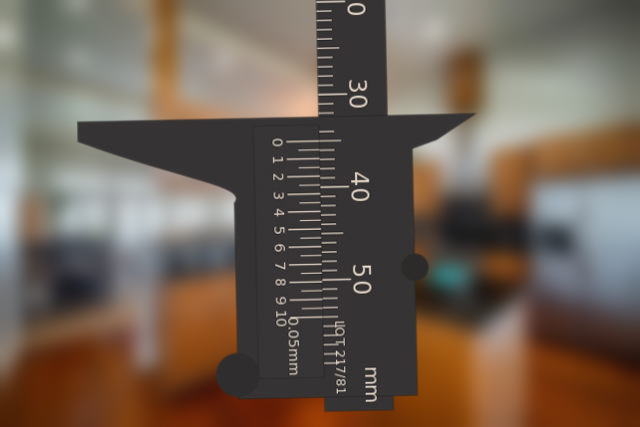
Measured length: 35.0 mm
